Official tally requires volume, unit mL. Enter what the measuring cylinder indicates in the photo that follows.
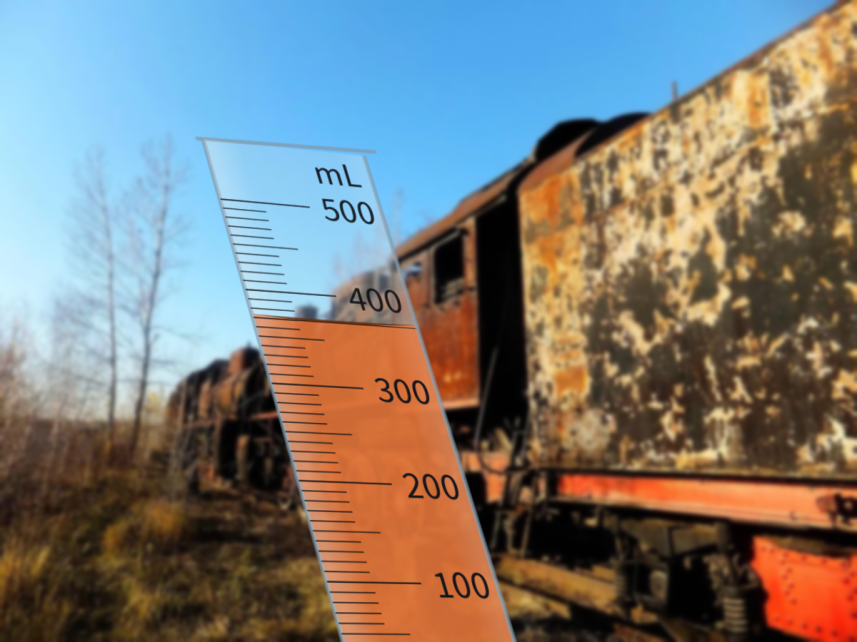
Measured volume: 370 mL
